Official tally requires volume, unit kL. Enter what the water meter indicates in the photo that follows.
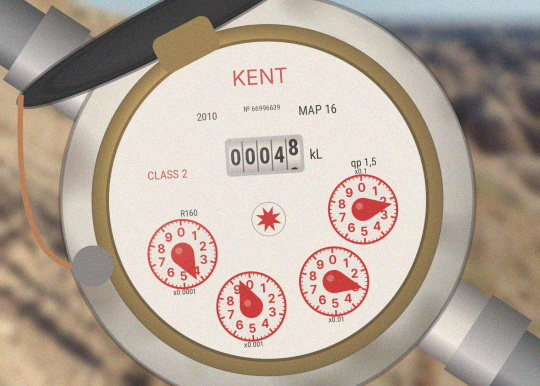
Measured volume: 48.2294 kL
